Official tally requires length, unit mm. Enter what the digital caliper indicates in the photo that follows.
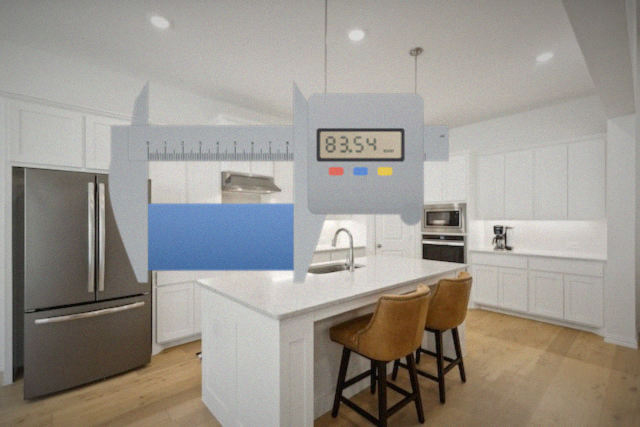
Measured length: 83.54 mm
